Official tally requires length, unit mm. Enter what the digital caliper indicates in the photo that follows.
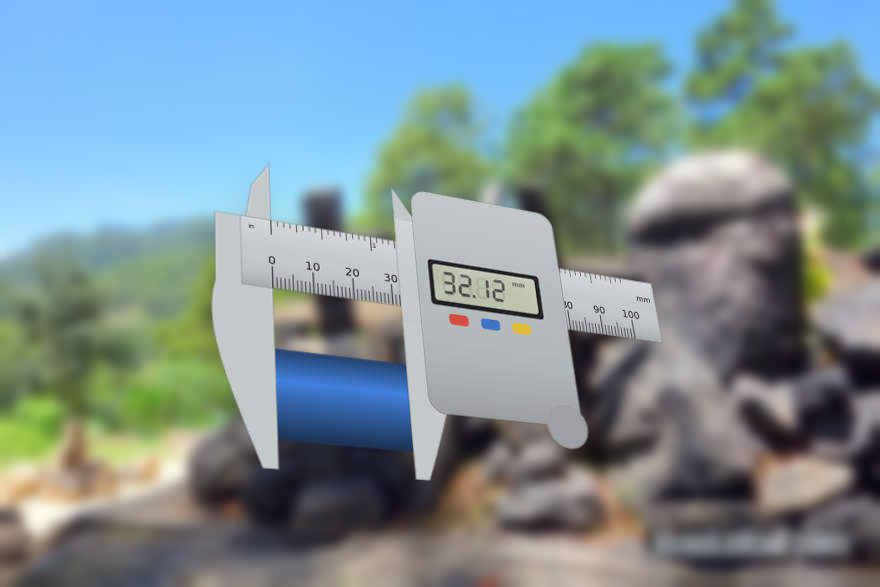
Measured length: 32.12 mm
